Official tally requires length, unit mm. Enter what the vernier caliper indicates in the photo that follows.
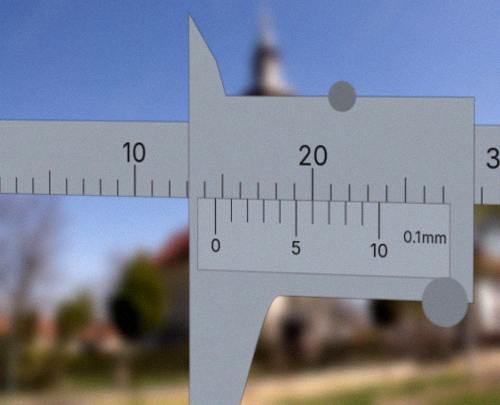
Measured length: 14.6 mm
